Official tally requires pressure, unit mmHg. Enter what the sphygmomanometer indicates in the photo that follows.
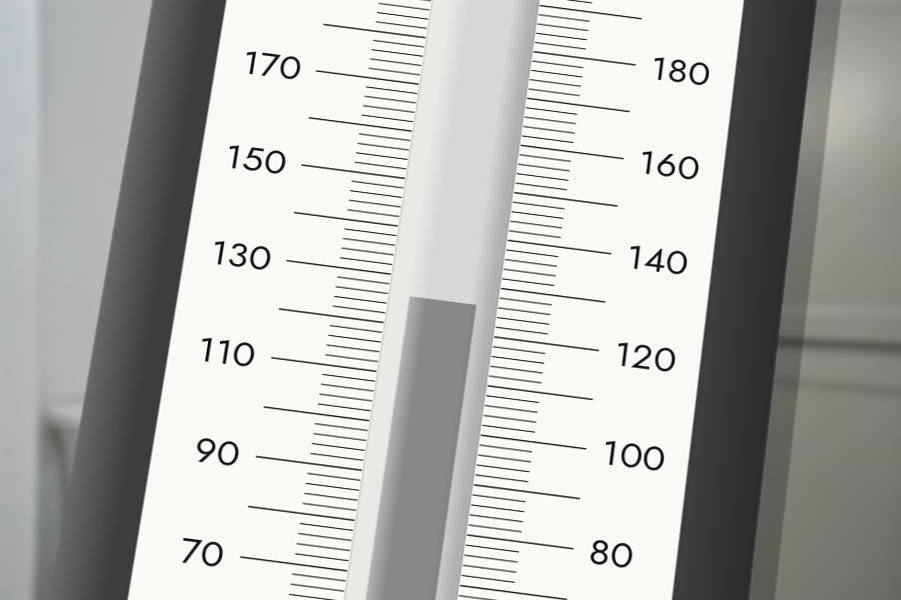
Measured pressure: 126 mmHg
